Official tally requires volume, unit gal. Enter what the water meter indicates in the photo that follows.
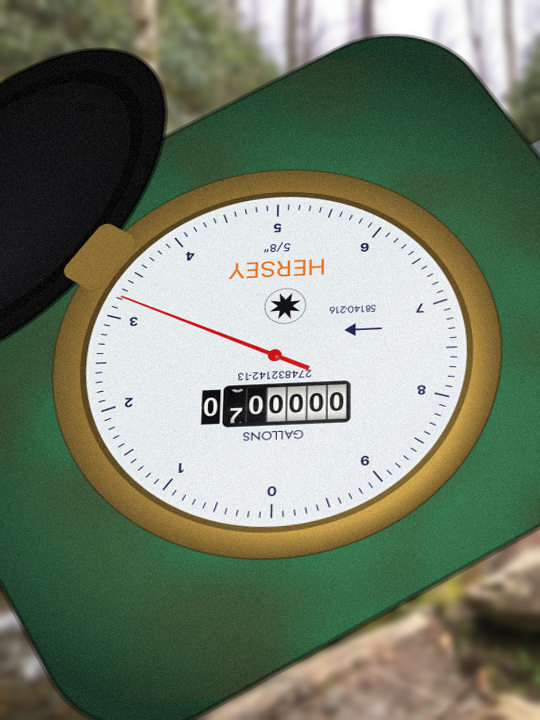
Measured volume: 23.2 gal
